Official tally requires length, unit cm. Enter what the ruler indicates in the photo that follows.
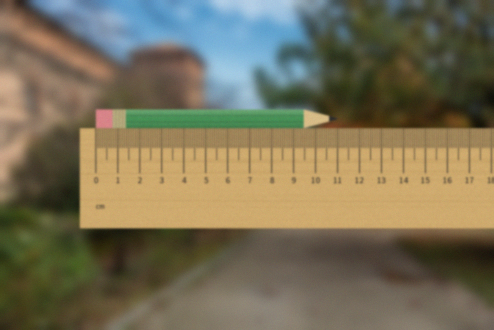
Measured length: 11 cm
